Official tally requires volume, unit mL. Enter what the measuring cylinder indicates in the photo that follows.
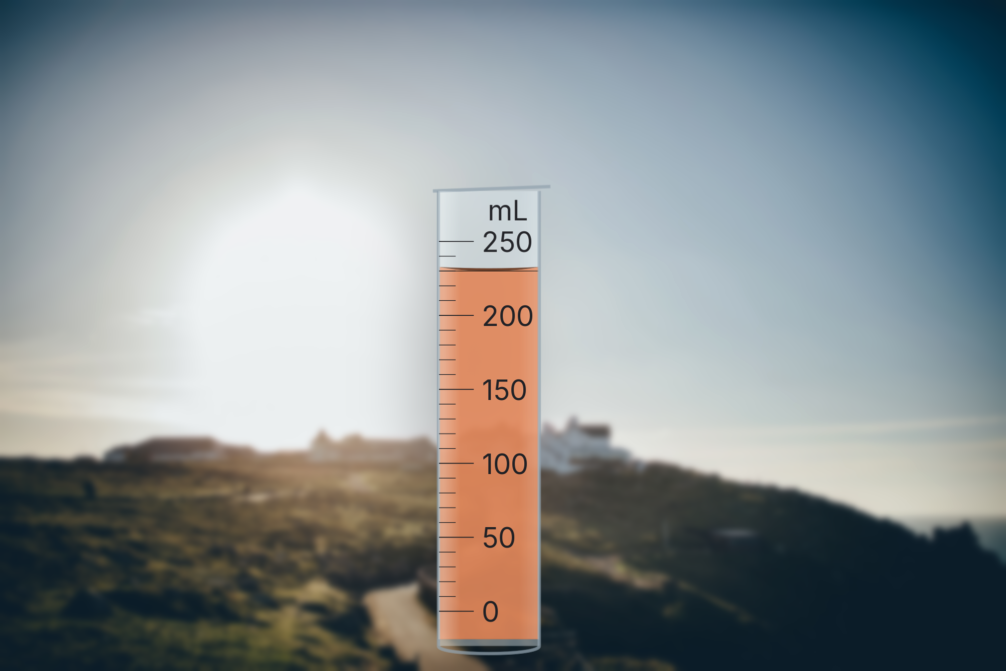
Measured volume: 230 mL
